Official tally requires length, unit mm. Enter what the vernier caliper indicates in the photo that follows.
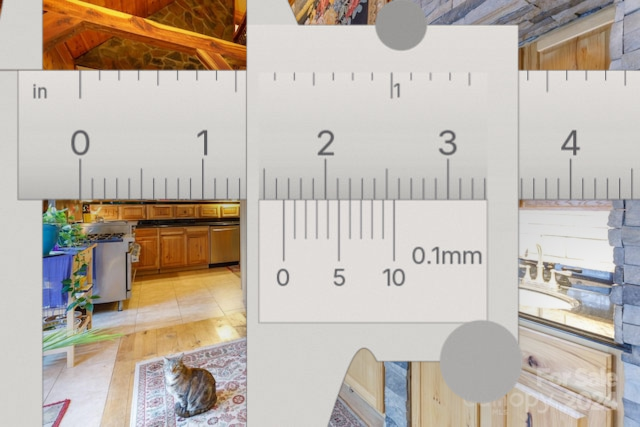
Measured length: 16.6 mm
